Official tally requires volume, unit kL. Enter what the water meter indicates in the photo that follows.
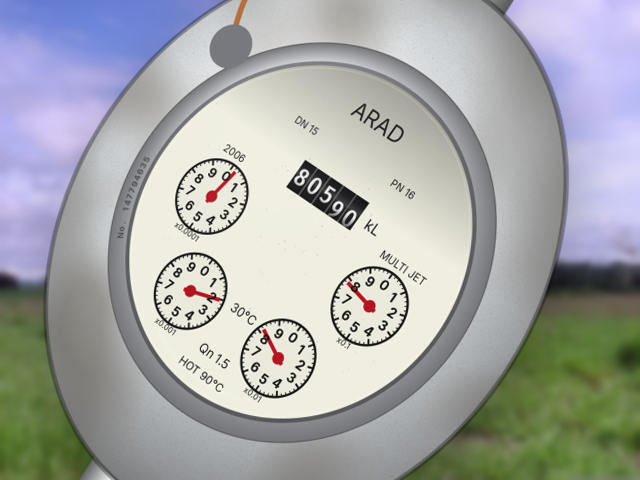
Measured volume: 80589.7820 kL
